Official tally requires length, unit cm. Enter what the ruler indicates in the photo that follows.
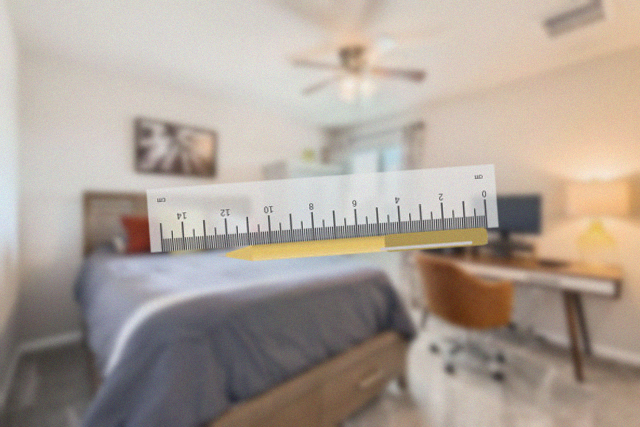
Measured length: 12.5 cm
